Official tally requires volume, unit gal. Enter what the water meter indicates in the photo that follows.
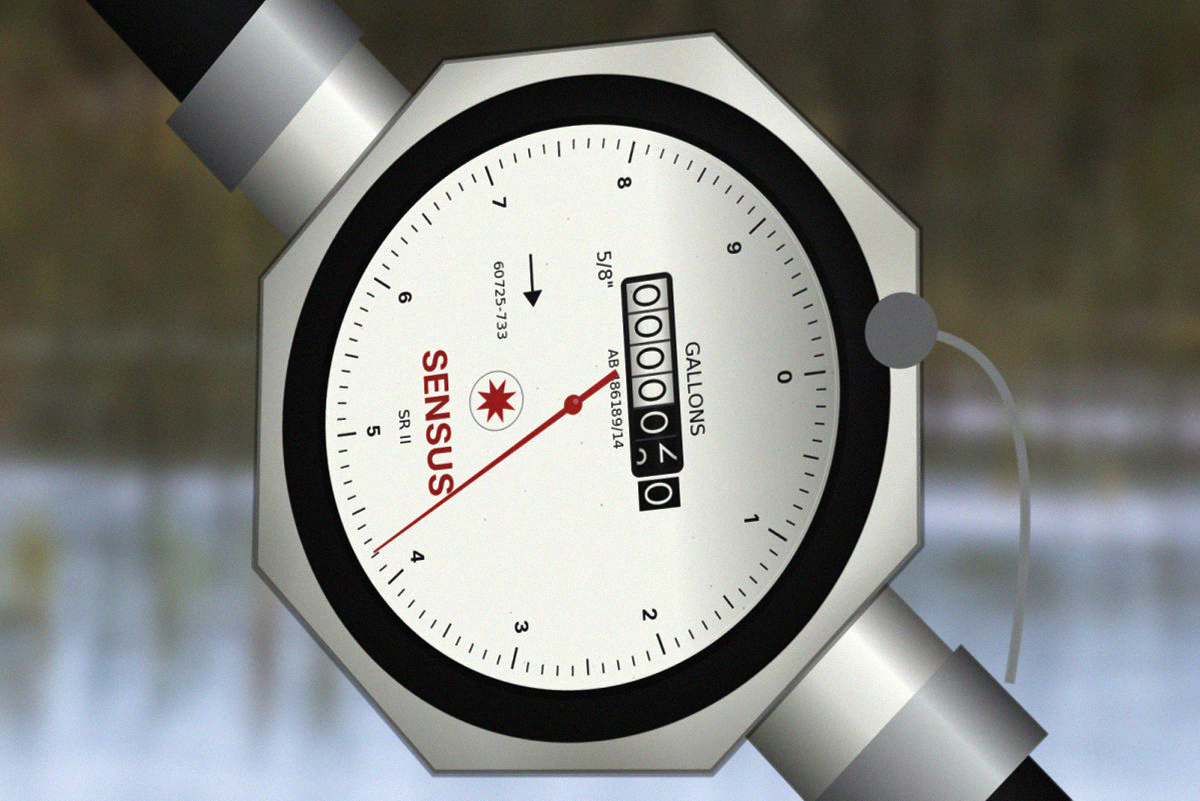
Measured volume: 24.2 gal
